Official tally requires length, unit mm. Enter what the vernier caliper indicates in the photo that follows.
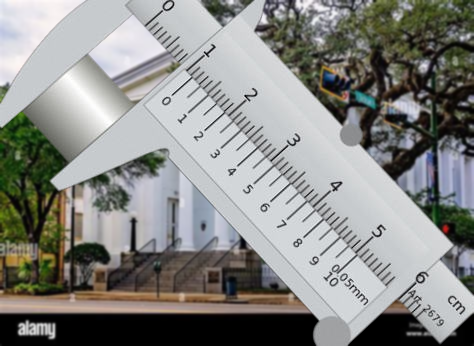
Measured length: 11.4 mm
